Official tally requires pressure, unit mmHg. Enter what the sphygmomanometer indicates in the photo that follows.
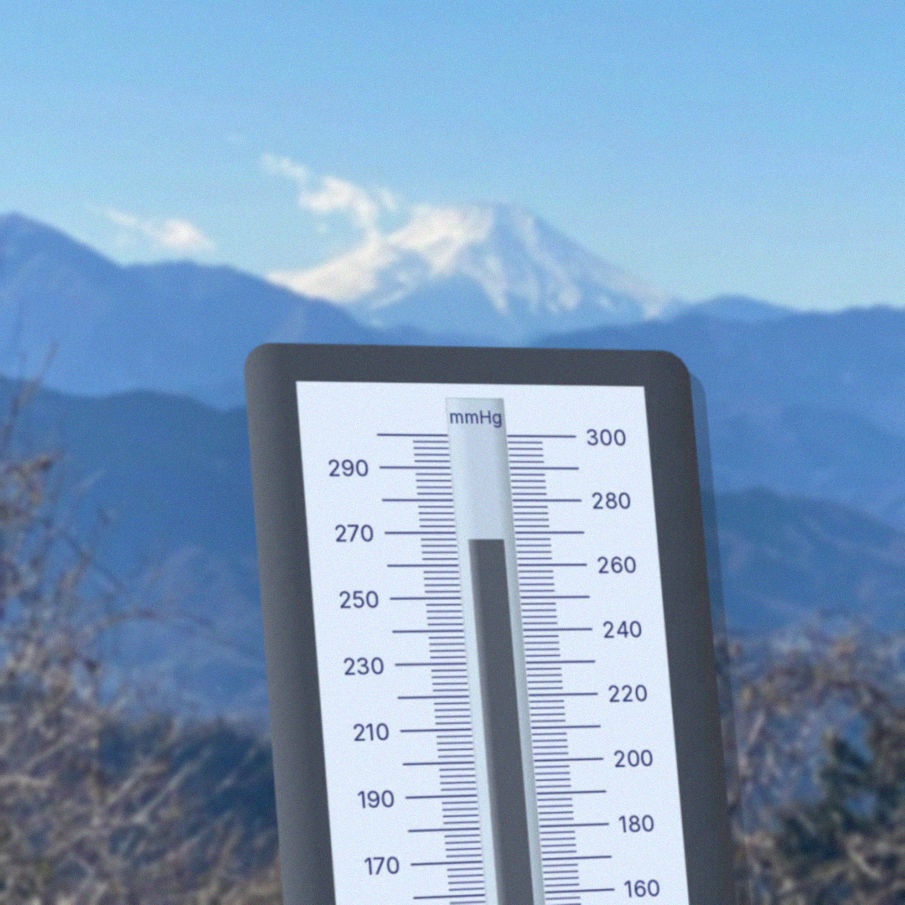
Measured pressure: 268 mmHg
